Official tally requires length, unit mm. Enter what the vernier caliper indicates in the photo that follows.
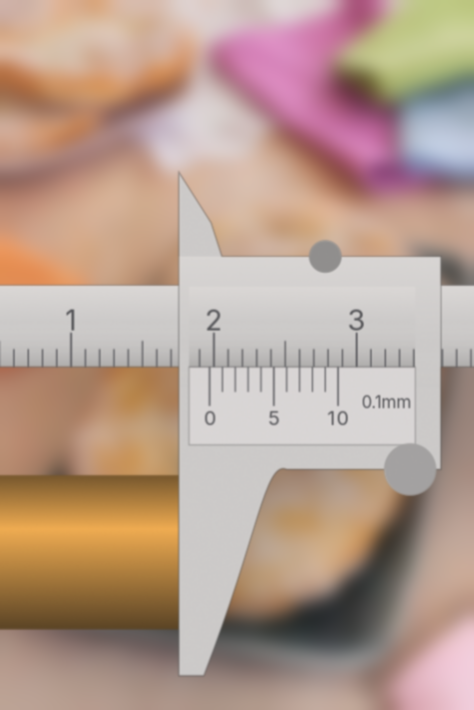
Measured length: 19.7 mm
